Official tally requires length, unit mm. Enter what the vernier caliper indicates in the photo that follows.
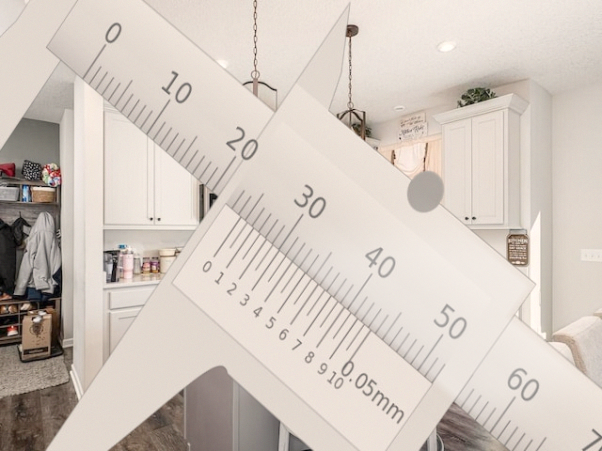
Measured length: 24.4 mm
